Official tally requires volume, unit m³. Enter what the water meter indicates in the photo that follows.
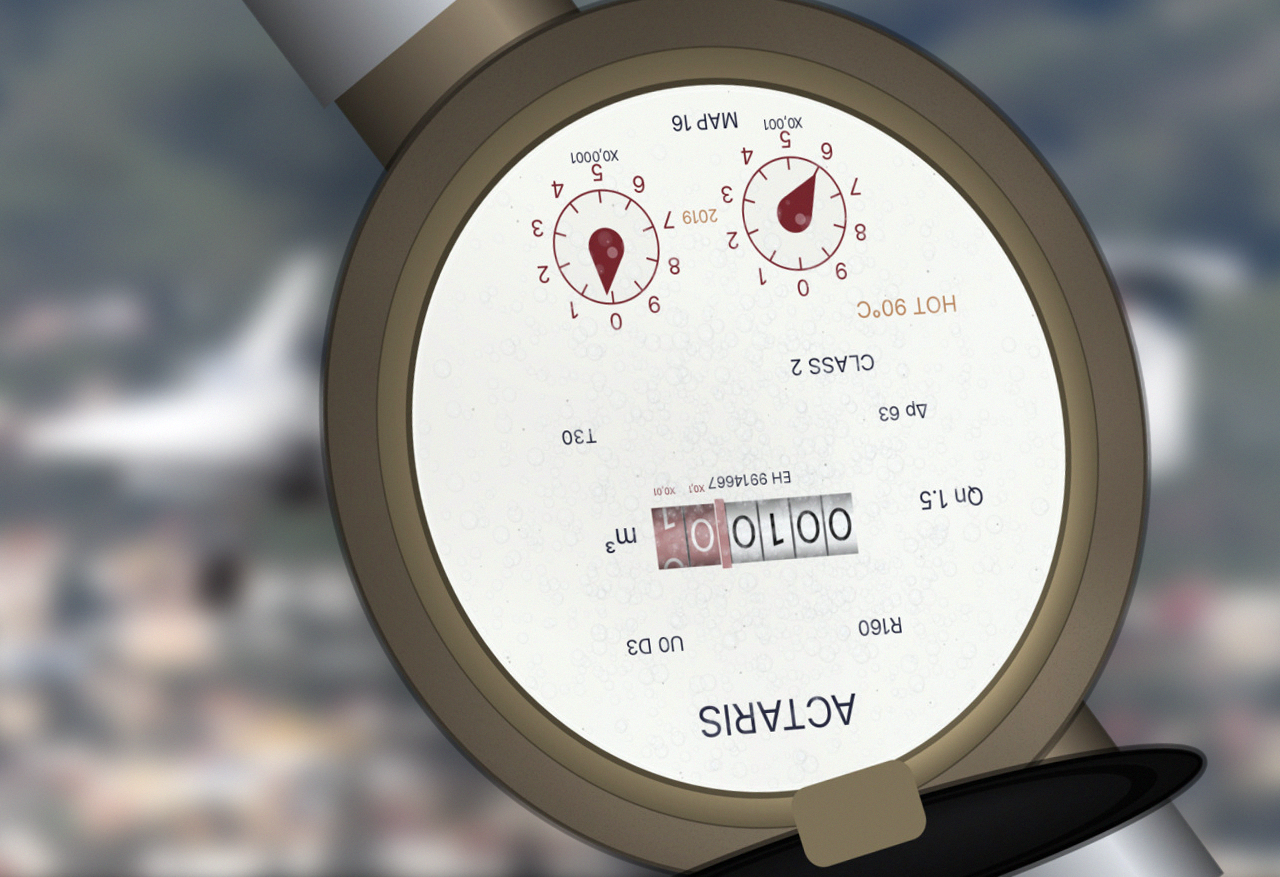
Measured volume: 10.0060 m³
